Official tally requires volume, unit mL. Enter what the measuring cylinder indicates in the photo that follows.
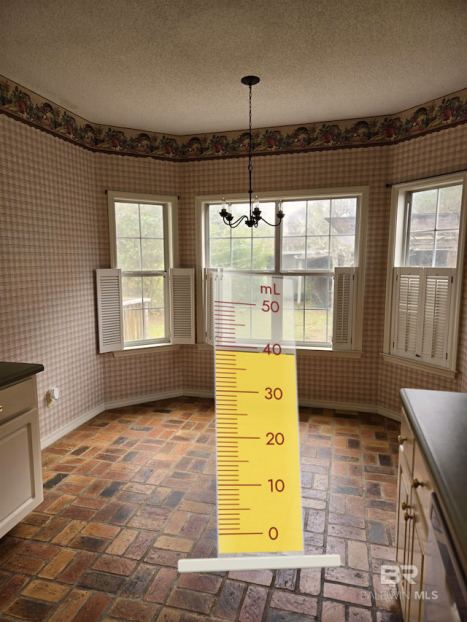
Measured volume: 39 mL
